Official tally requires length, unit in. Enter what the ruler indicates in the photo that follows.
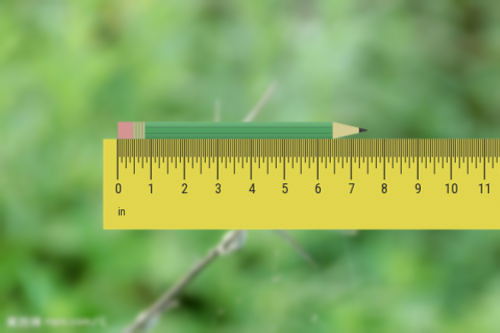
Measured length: 7.5 in
